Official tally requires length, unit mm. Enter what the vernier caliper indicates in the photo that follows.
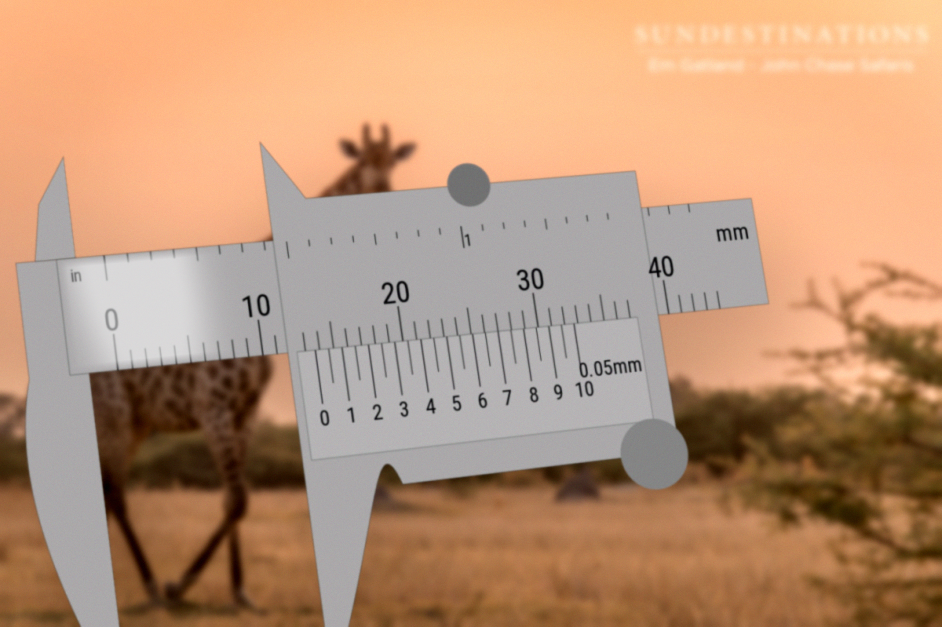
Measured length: 13.7 mm
